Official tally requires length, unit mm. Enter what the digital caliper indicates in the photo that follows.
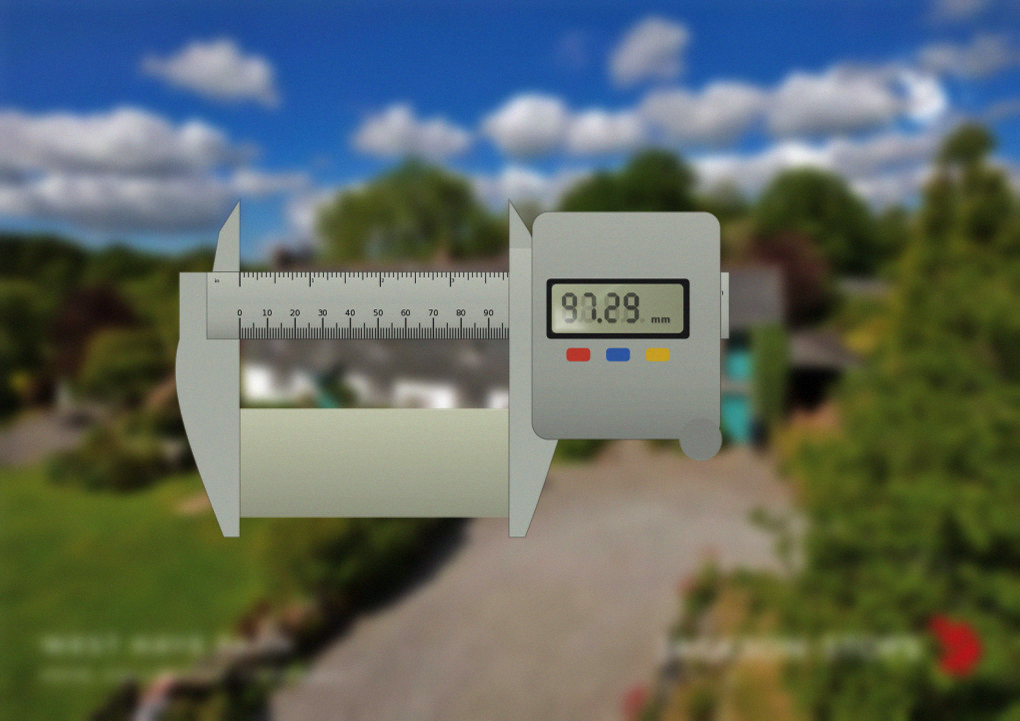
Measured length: 97.29 mm
